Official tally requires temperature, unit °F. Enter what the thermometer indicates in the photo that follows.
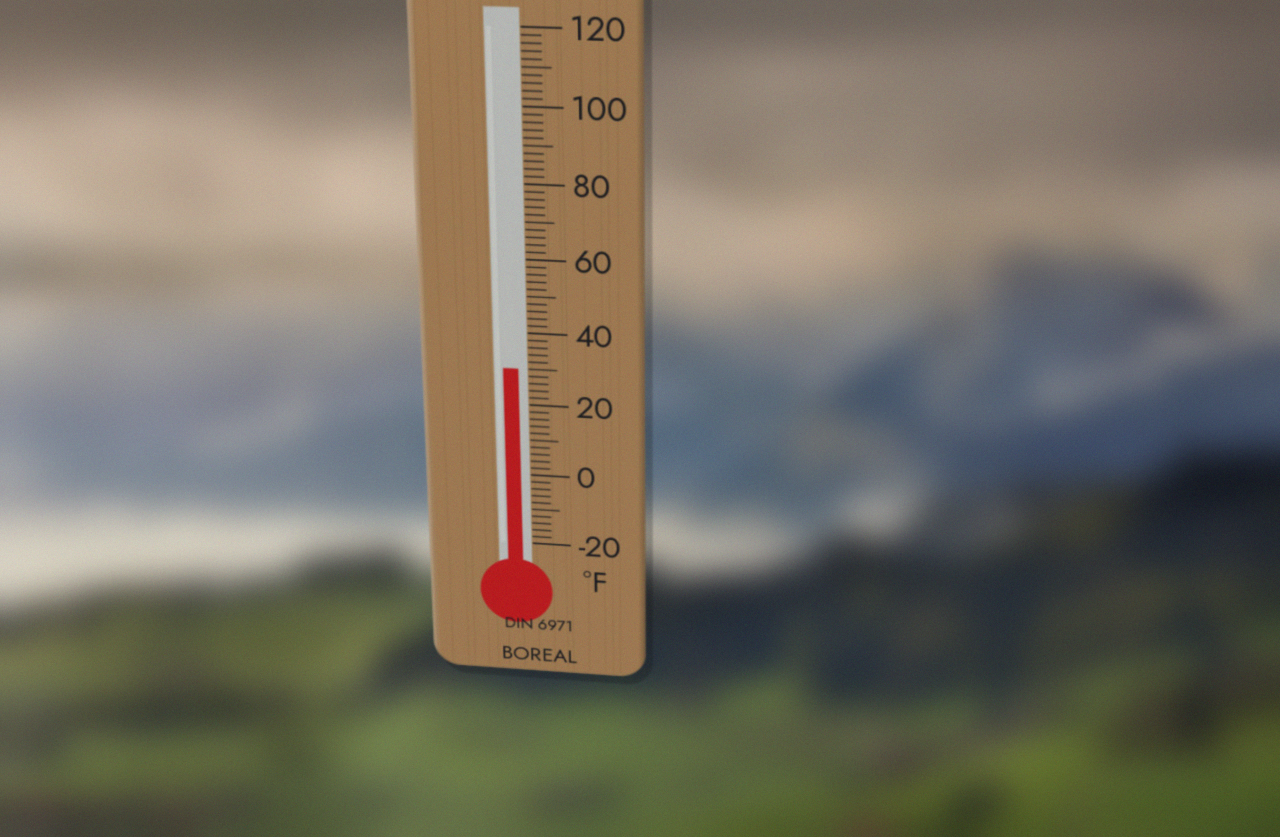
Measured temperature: 30 °F
